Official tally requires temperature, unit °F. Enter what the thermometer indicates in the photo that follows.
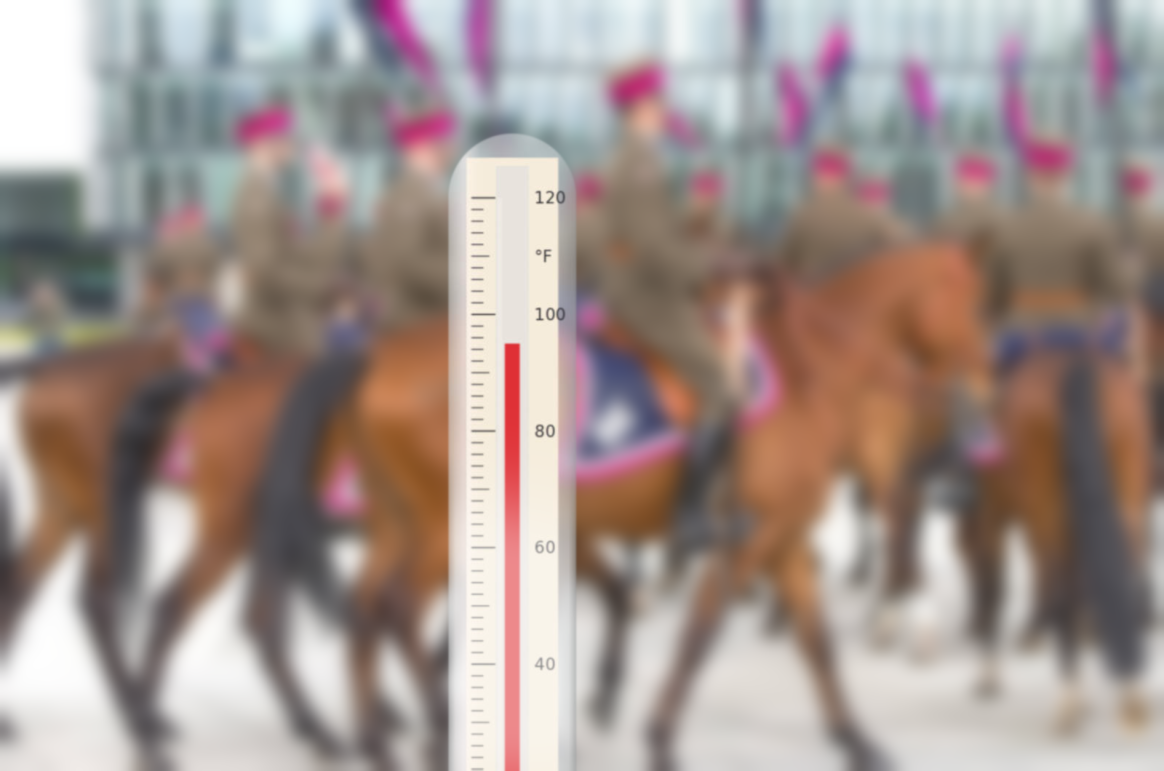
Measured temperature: 95 °F
